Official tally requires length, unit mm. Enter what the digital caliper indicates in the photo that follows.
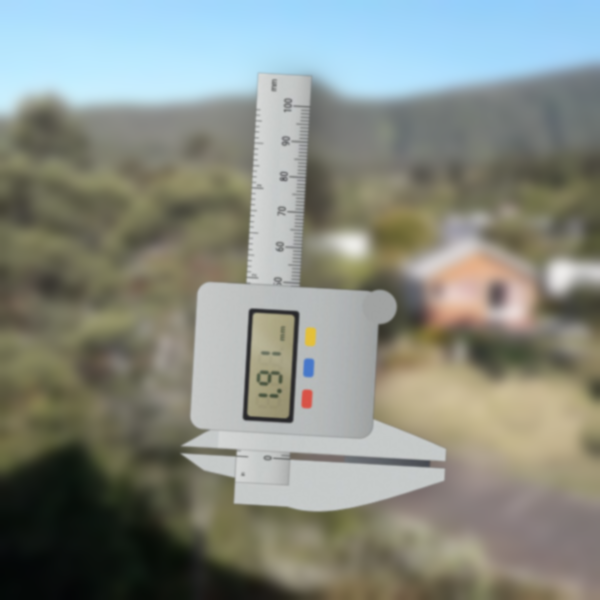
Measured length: 1.91 mm
